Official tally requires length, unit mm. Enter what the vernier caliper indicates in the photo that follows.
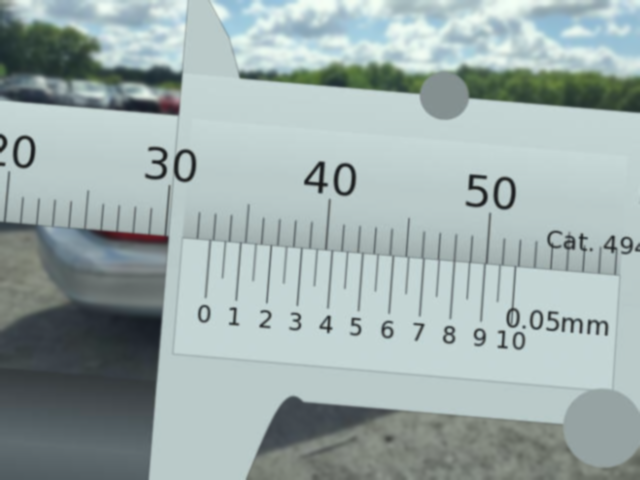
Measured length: 32.8 mm
